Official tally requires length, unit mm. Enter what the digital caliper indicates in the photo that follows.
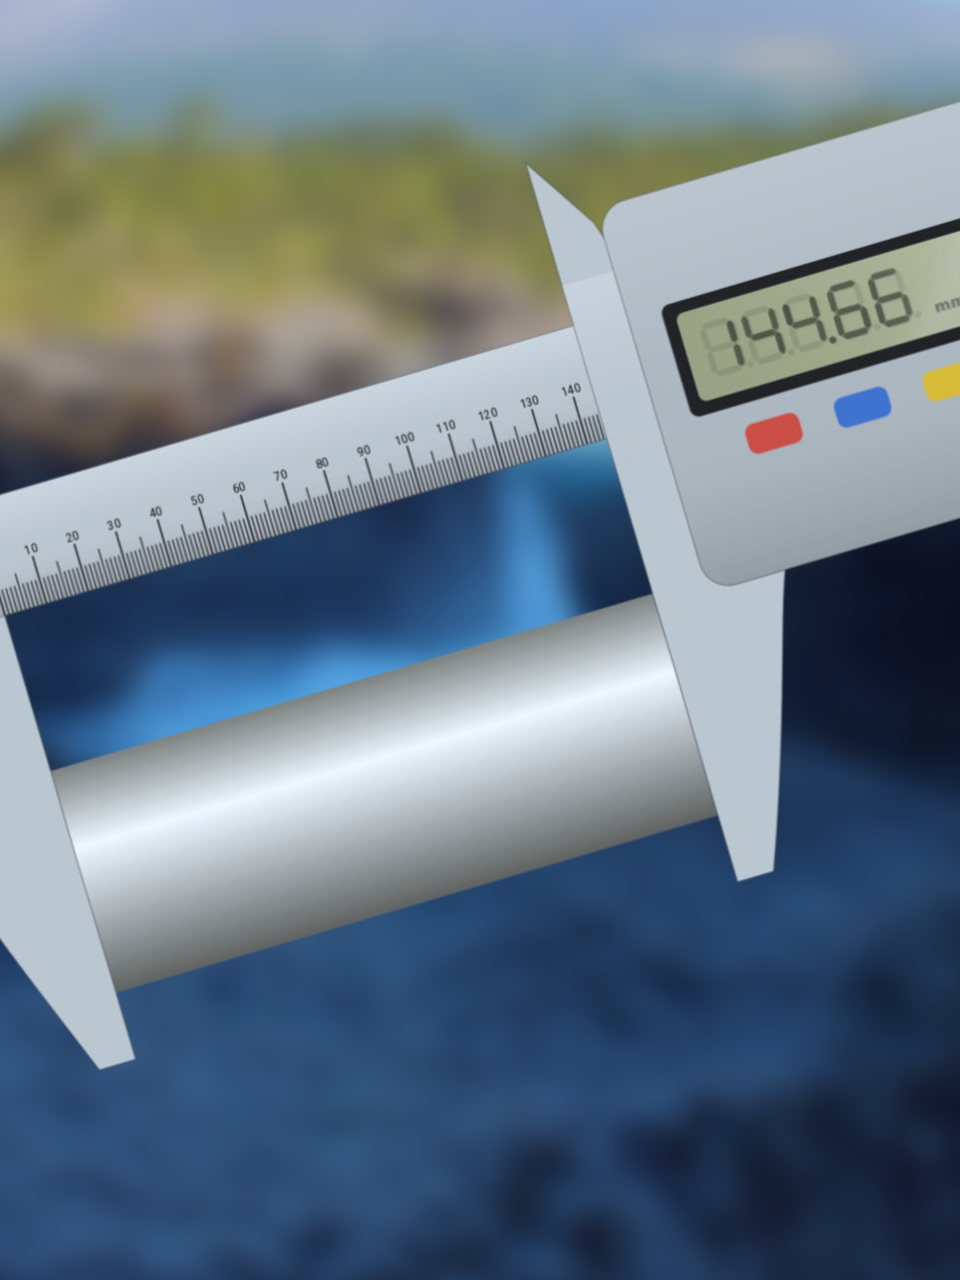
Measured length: 144.66 mm
